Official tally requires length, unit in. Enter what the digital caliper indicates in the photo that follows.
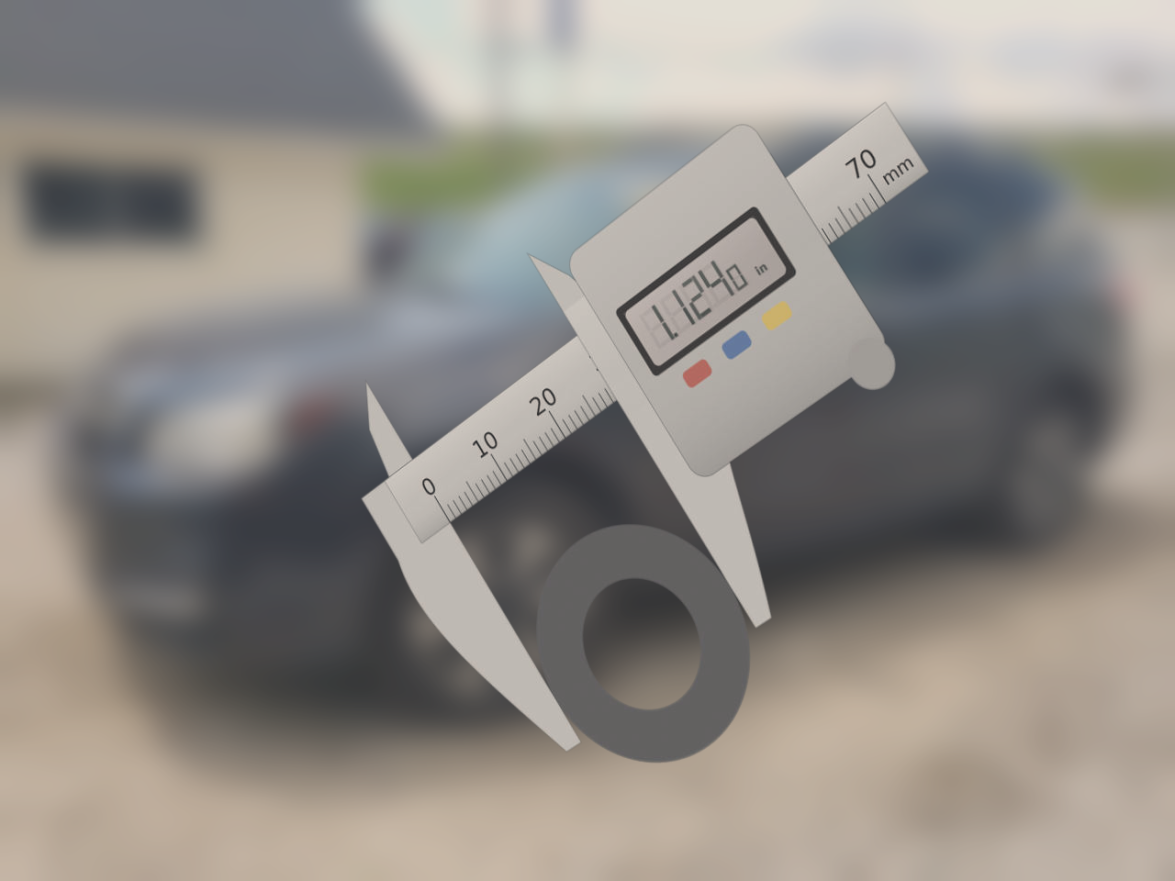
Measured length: 1.1240 in
